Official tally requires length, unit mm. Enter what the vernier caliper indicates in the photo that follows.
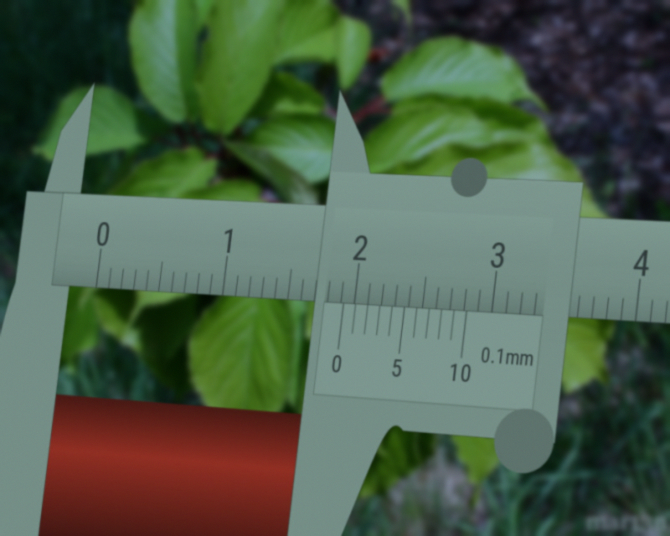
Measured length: 19.2 mm
